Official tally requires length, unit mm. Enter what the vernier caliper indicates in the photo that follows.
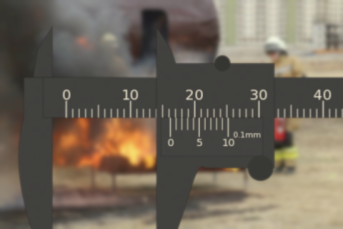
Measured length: 16.2 mm
